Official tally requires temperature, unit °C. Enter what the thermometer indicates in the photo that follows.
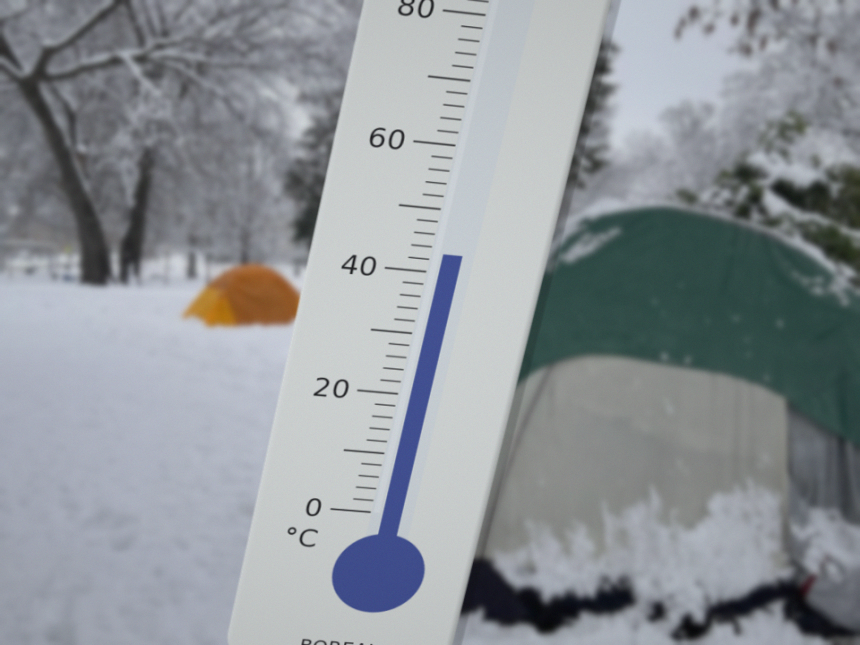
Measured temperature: 43 °C
